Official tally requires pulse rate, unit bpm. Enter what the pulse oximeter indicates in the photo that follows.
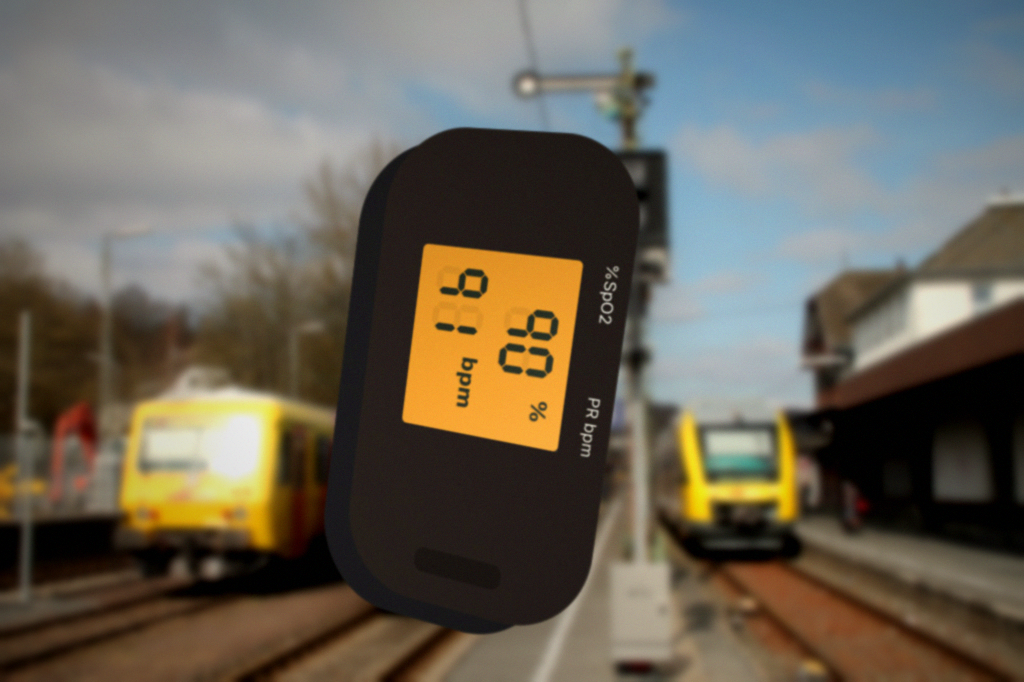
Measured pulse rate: 91 bpm
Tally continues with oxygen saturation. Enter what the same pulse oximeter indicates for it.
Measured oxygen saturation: 90 %
